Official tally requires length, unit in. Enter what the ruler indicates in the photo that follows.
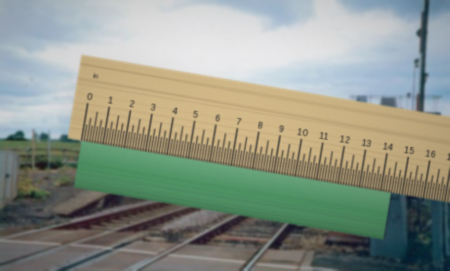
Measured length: 14.5 in
